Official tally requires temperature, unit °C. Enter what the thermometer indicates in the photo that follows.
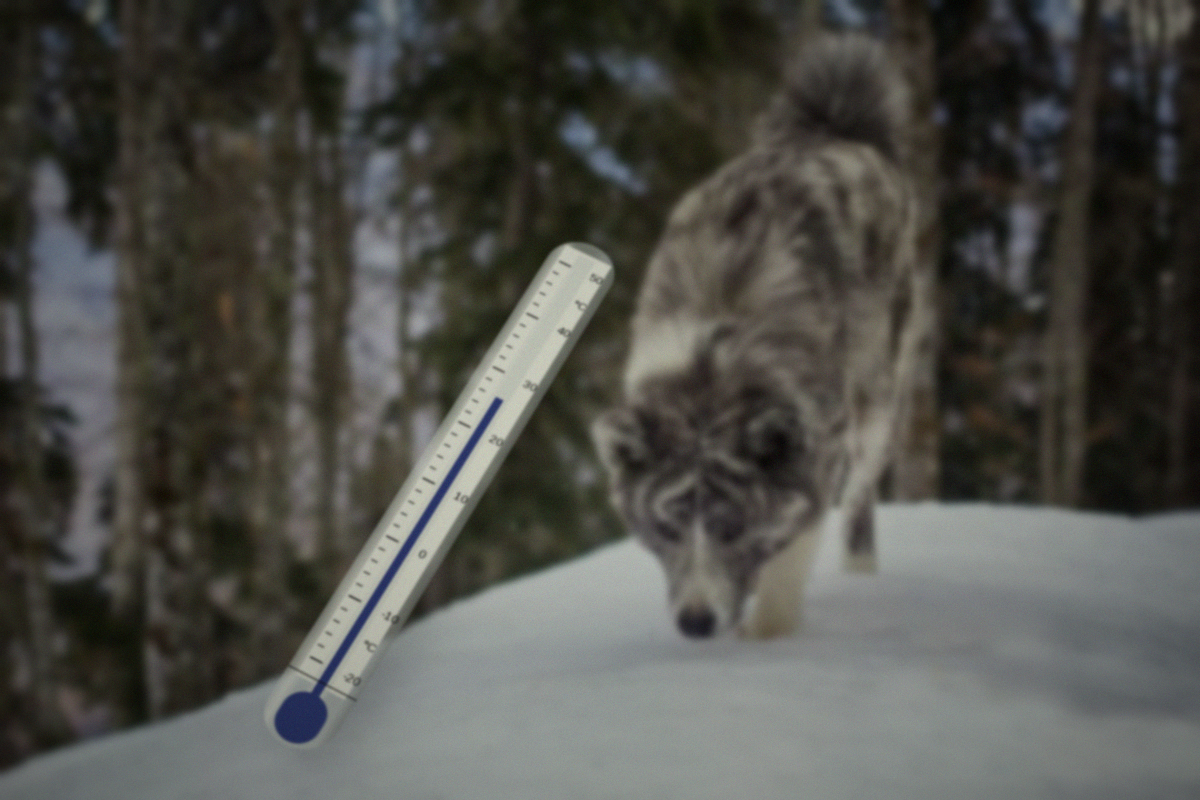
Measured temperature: 26 °C
